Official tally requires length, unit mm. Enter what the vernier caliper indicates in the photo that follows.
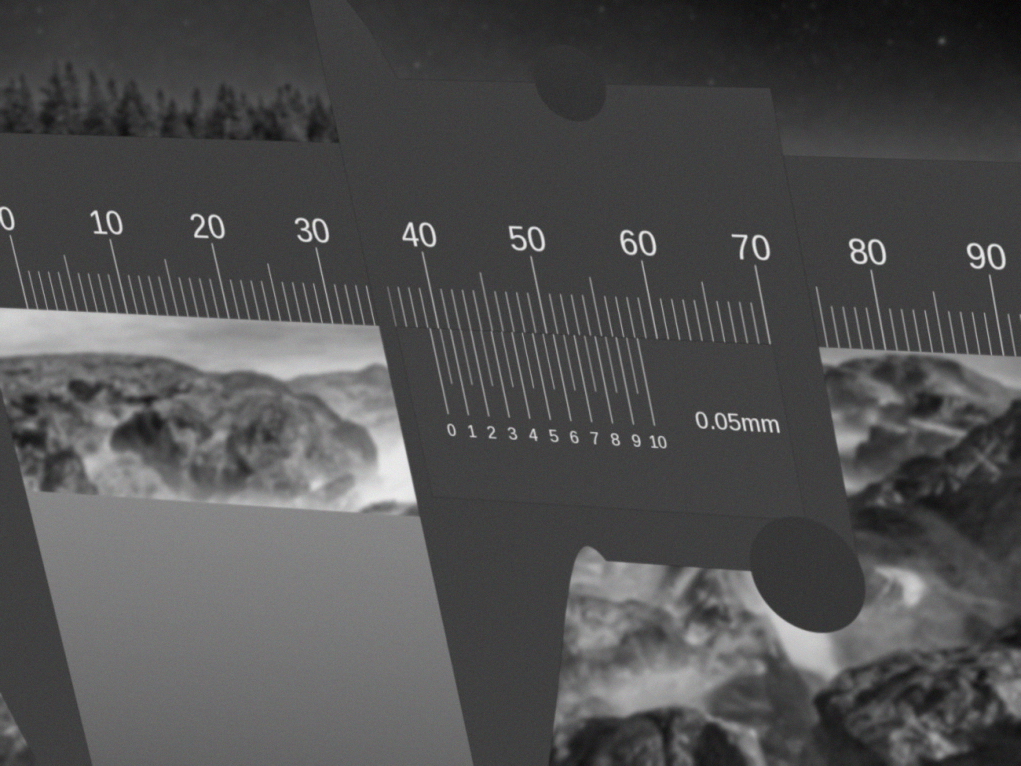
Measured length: 39.2 mm
